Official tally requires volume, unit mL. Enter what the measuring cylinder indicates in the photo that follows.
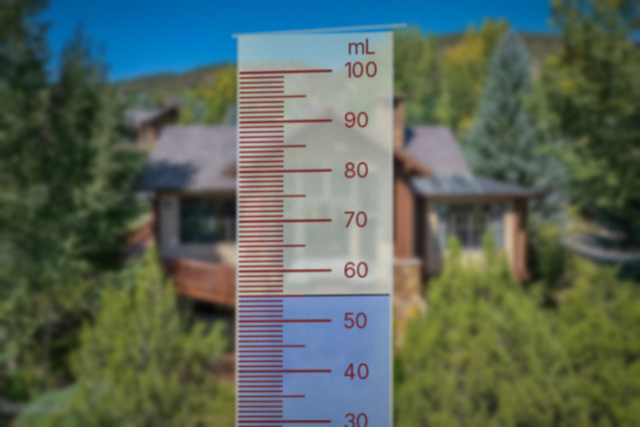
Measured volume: 55 mL
